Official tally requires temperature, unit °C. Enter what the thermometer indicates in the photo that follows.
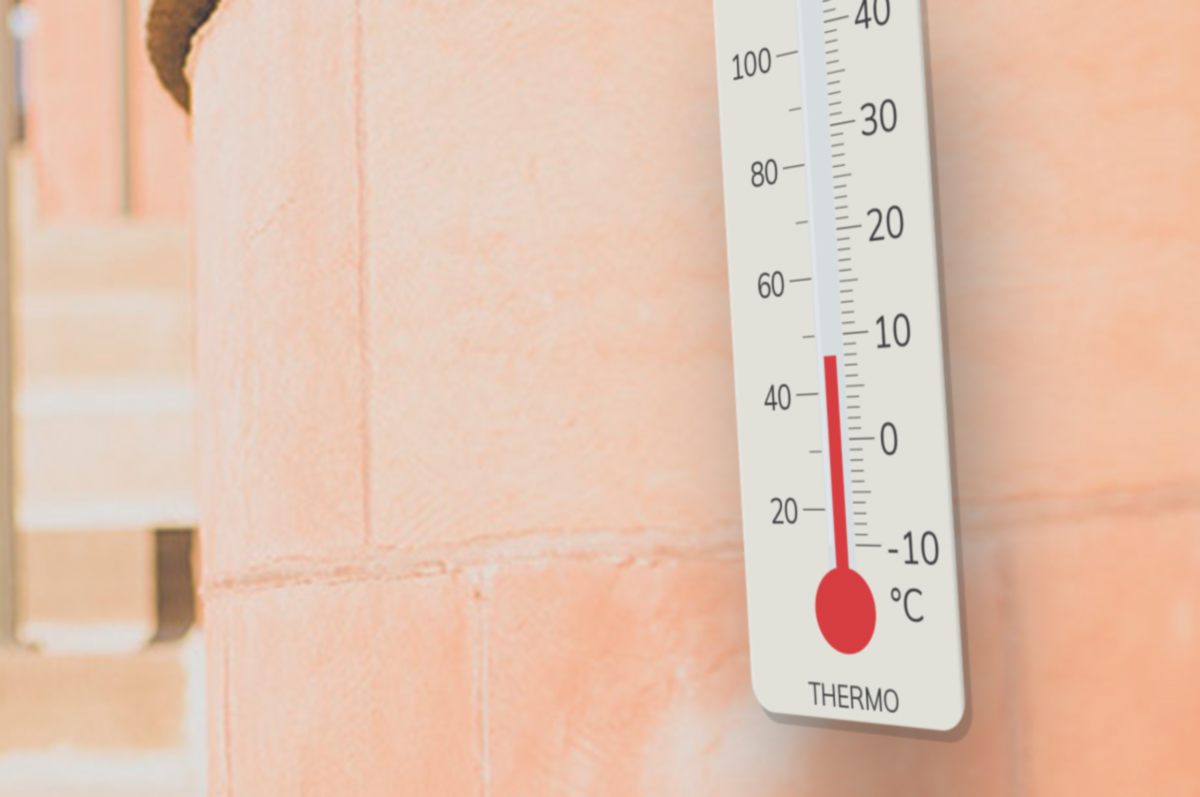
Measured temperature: 8 °C
